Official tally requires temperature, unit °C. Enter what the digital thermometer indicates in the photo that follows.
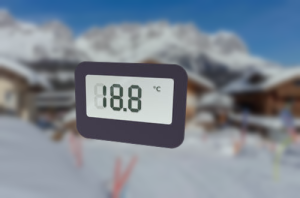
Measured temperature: 18.8 °C
